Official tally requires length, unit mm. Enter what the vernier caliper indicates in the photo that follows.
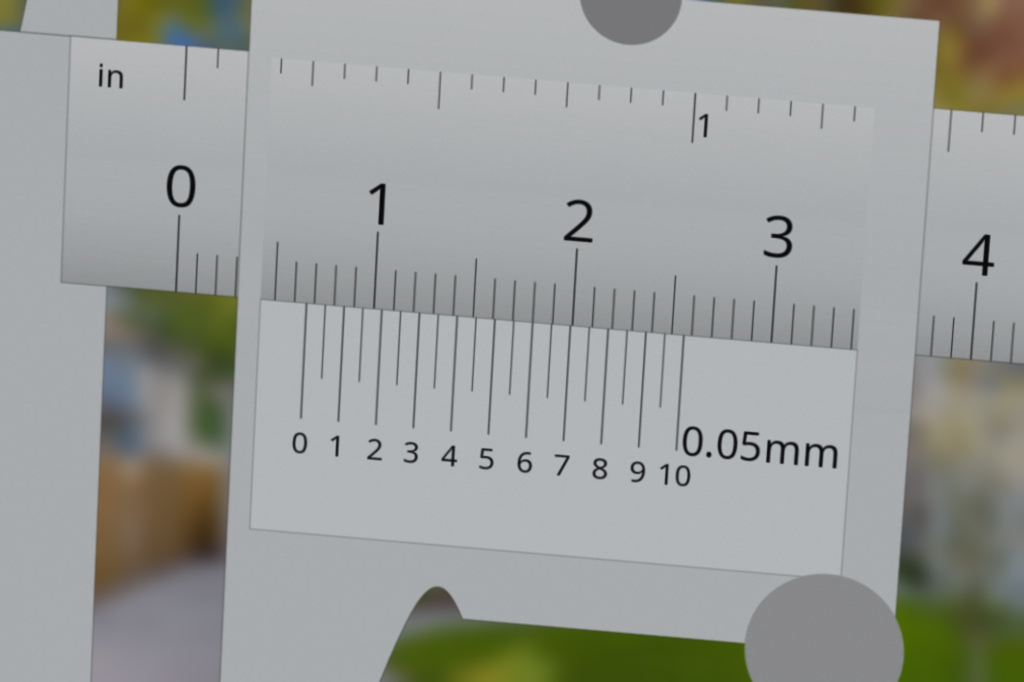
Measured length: 6.6 mm
